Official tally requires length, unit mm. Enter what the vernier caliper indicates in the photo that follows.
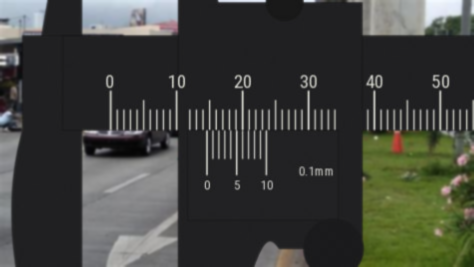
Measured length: 14.6 mm
